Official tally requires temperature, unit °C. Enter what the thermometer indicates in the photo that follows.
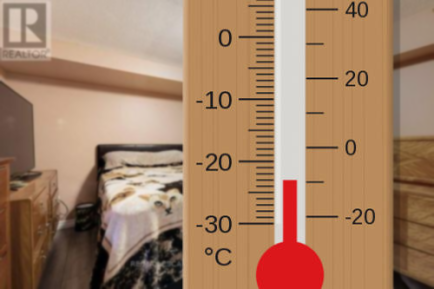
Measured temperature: -23 °C
